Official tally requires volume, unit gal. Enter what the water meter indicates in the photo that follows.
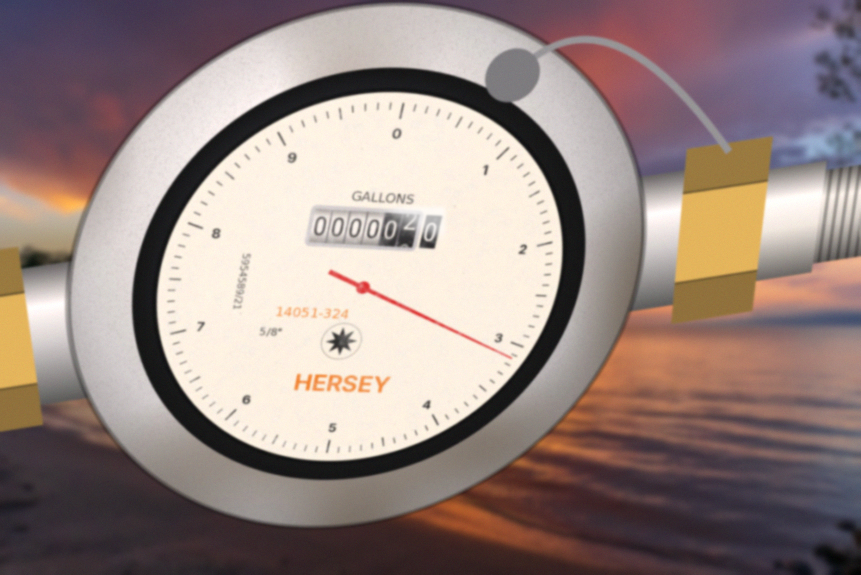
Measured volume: 23.1 gal
